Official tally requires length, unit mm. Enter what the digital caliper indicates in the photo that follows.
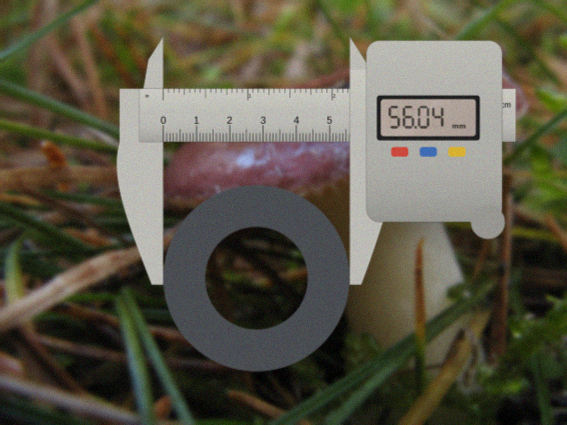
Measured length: 56.04 mm
